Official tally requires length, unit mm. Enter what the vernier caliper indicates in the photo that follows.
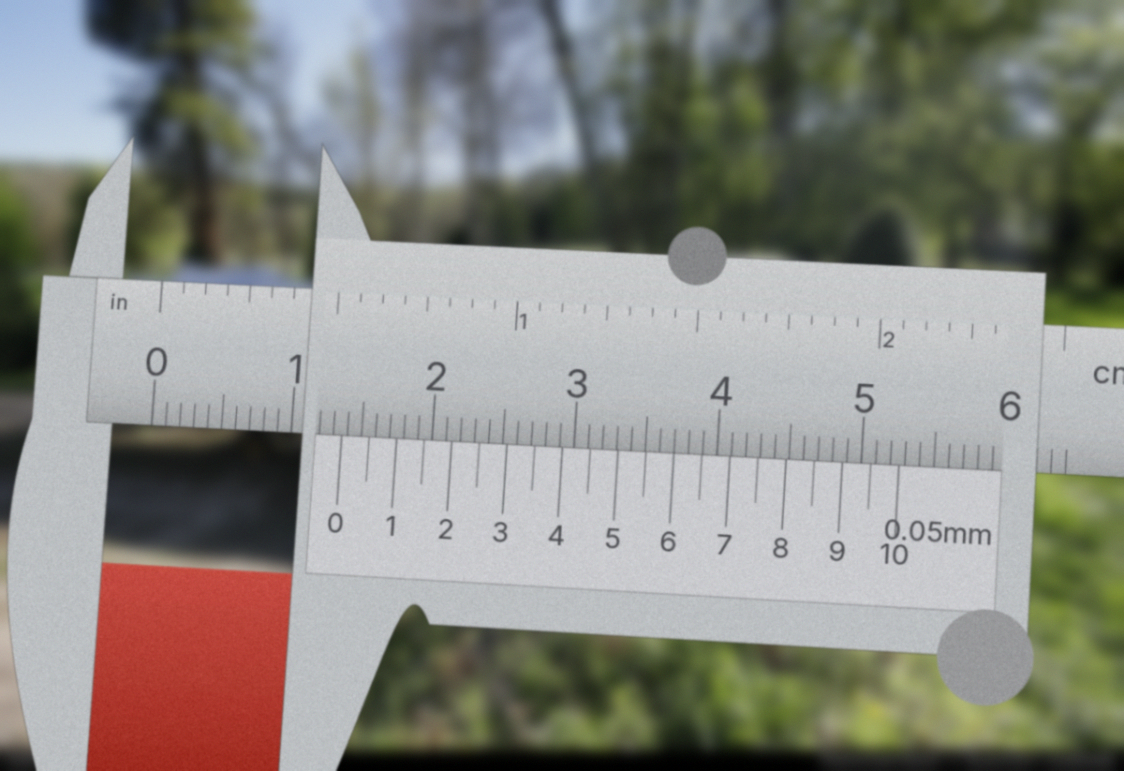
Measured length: 13.6 mm
